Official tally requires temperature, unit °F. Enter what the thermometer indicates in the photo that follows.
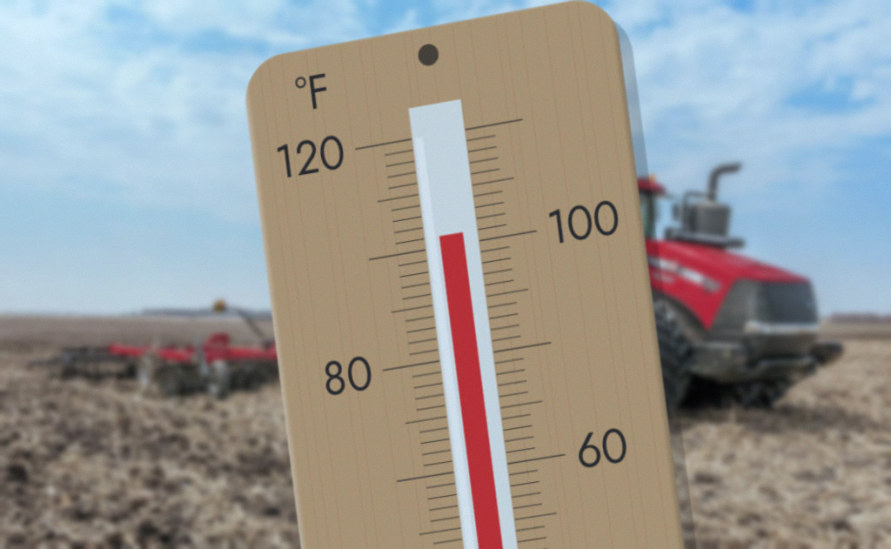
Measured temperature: 102 °F
